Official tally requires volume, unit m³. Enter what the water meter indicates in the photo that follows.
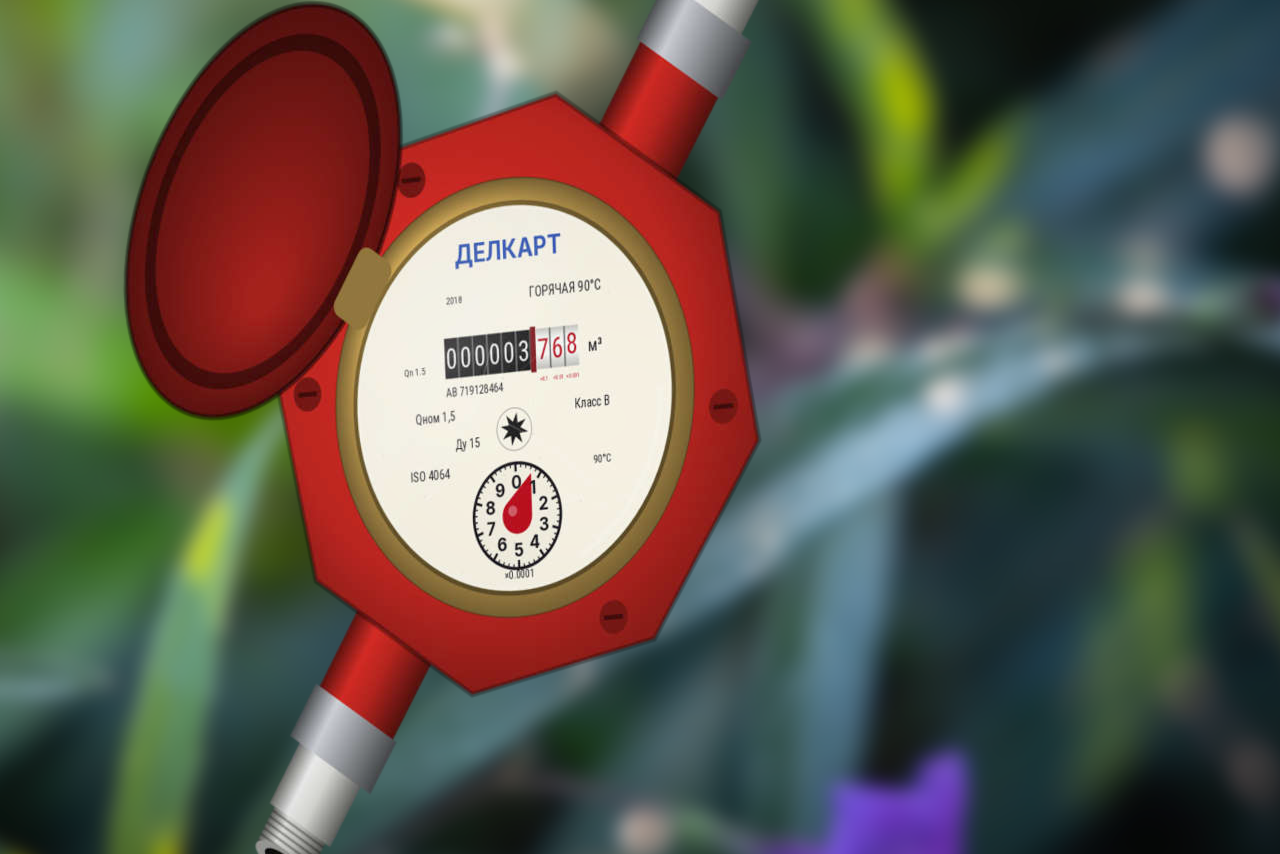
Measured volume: 3.7680 m³
